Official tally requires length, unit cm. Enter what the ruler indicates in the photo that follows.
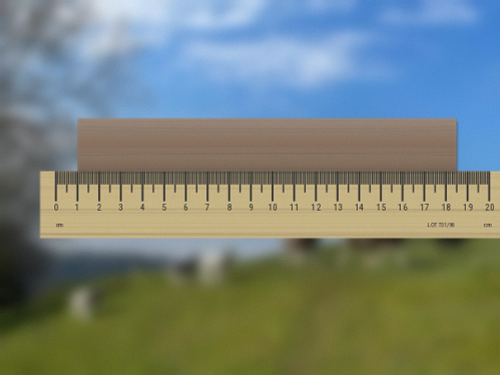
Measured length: 17.5 cm
